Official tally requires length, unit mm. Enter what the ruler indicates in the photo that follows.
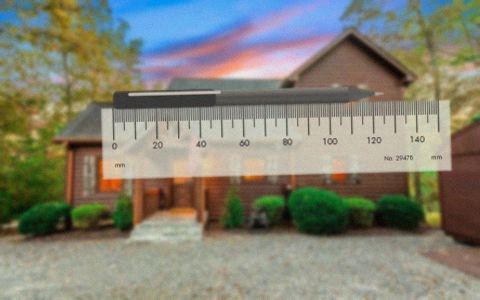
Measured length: 125 mm
